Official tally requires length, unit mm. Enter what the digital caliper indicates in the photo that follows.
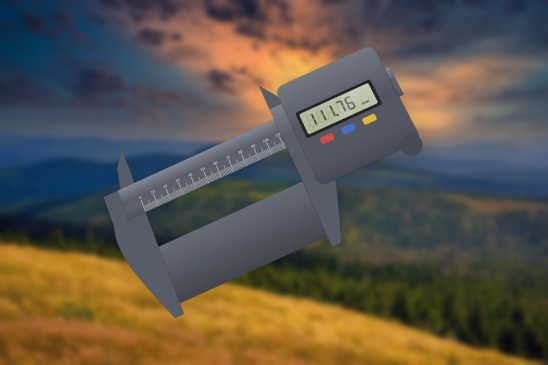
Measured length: 111.76 mm
